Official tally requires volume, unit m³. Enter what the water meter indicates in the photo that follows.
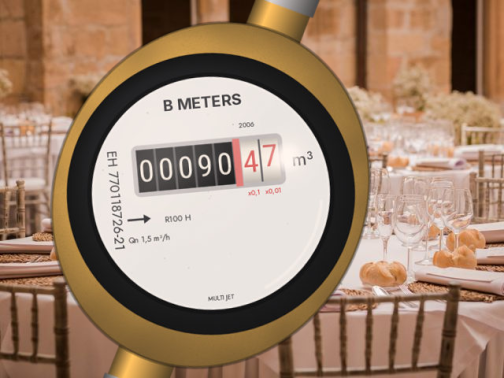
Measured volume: 90.47 m³
